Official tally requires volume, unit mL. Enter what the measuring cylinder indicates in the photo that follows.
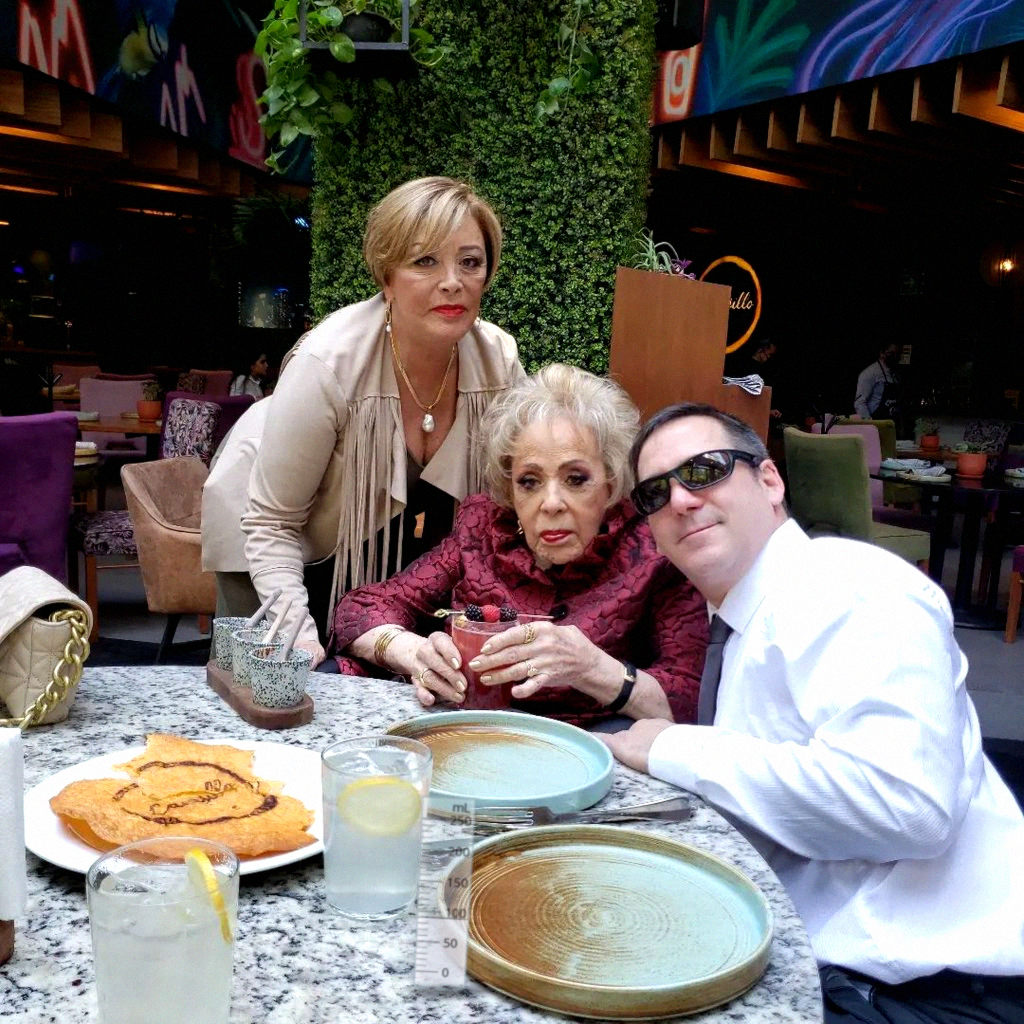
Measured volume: 90 mL
